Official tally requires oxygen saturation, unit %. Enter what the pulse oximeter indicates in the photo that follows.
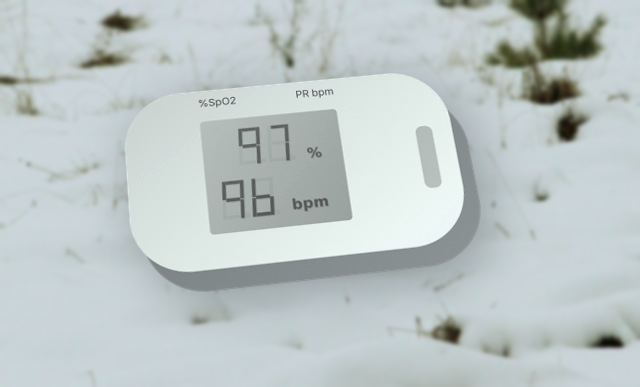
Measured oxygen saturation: 97 %
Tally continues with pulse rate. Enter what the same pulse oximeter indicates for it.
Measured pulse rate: 96 bpm
